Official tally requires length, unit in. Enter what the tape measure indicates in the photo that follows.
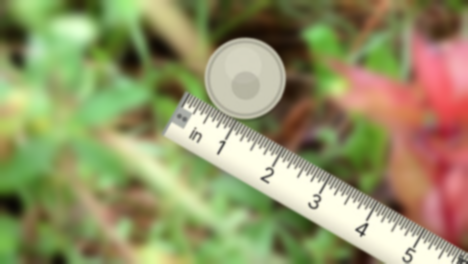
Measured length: 1.5 in
